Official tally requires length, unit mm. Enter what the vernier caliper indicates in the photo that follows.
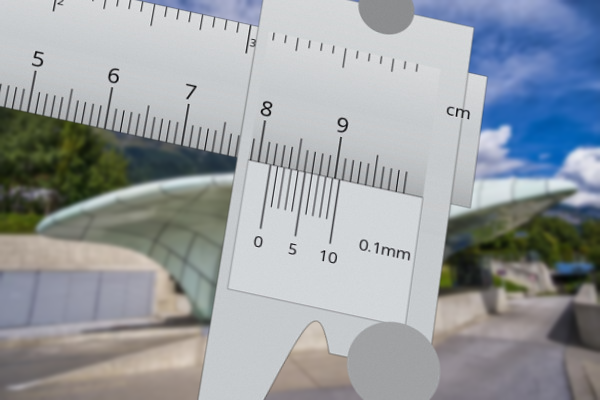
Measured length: 81.6 mm
